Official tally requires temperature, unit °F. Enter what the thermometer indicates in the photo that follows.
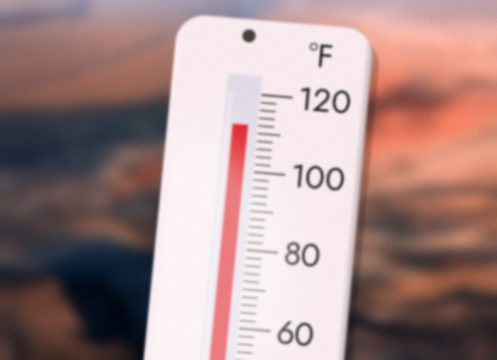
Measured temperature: 112 °F
